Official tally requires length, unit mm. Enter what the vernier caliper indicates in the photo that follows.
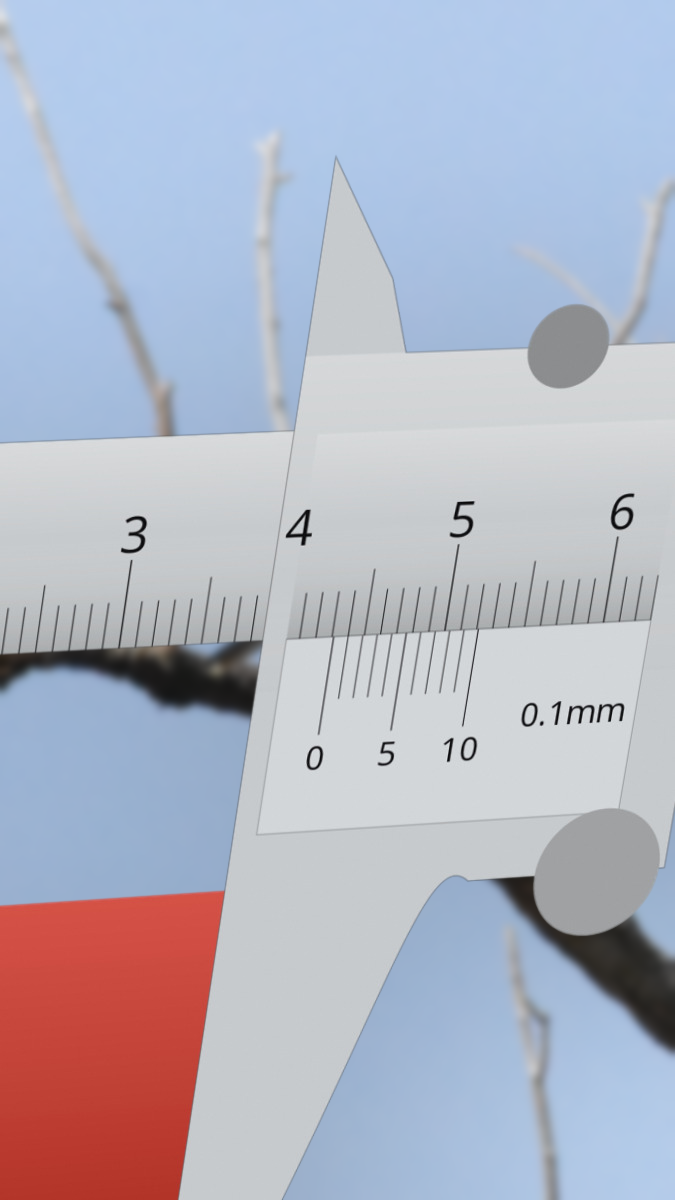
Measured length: 43.1 mm
